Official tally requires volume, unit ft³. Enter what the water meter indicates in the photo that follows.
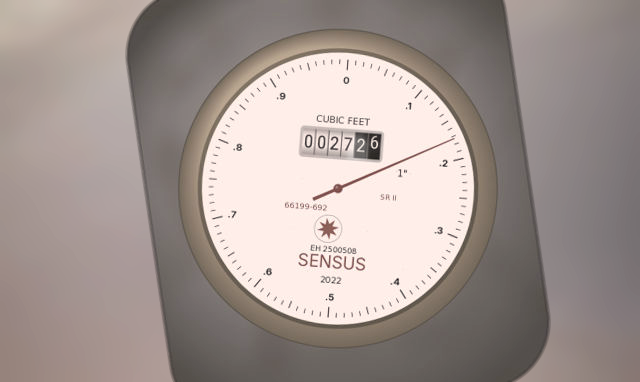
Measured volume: 2726.17 ft³
